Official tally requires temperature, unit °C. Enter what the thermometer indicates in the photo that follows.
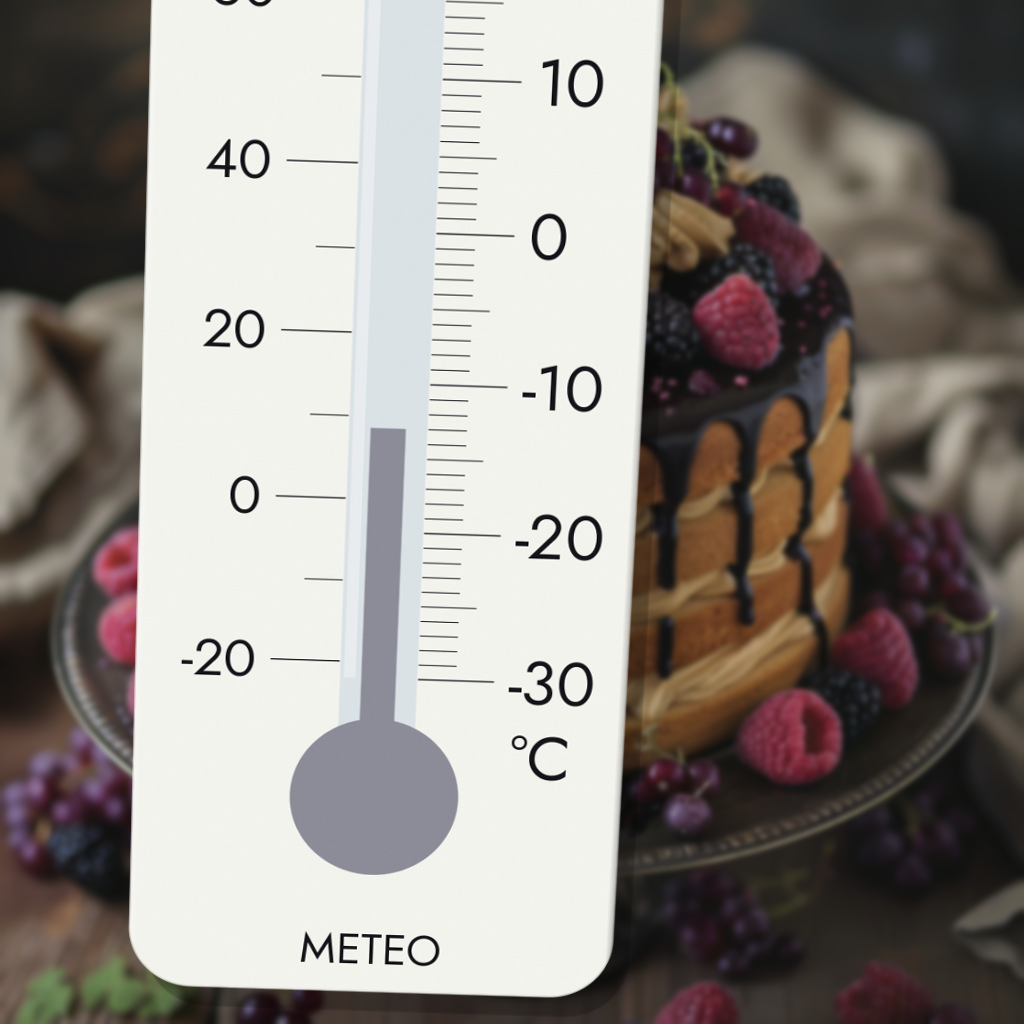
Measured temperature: -13 °C
